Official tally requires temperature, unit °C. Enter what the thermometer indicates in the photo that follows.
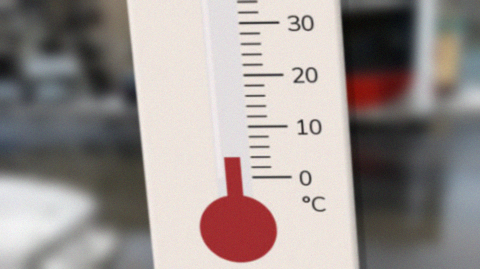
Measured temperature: 4 °C
